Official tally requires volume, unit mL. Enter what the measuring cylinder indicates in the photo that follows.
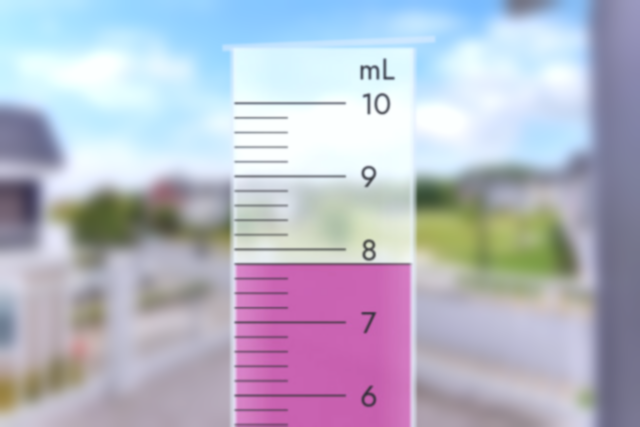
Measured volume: 7.8 mL
